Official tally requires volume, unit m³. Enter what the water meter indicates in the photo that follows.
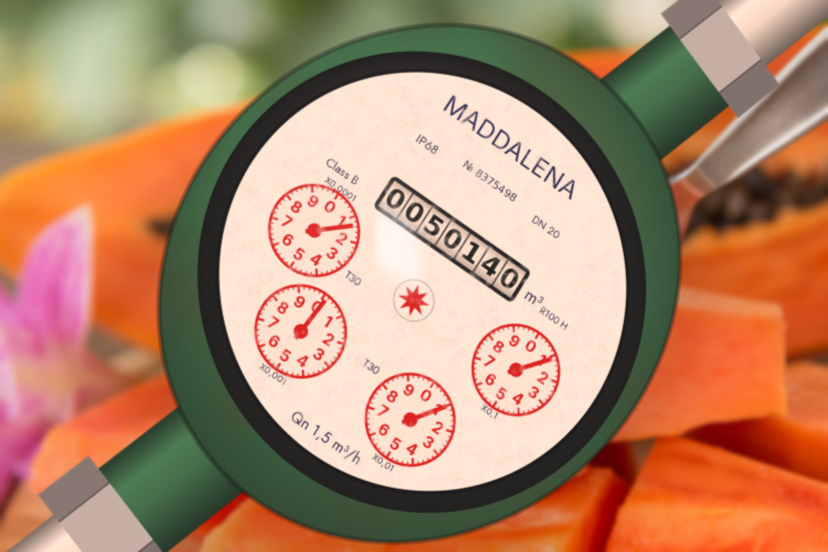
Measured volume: 50140.1101 m³
